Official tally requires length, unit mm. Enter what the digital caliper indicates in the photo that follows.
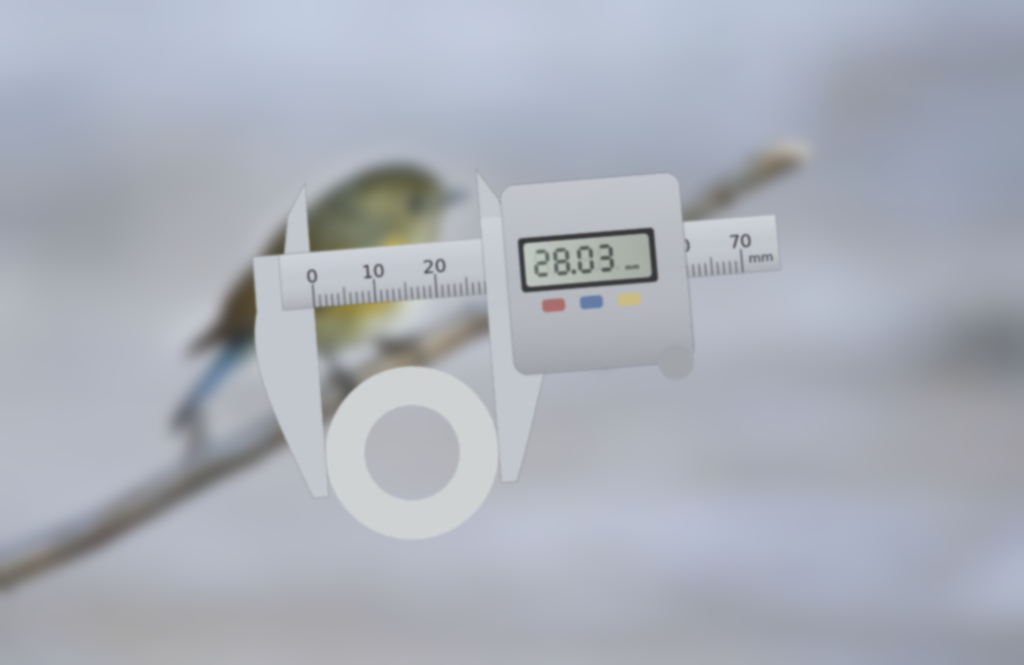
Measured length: 28.03 mm
